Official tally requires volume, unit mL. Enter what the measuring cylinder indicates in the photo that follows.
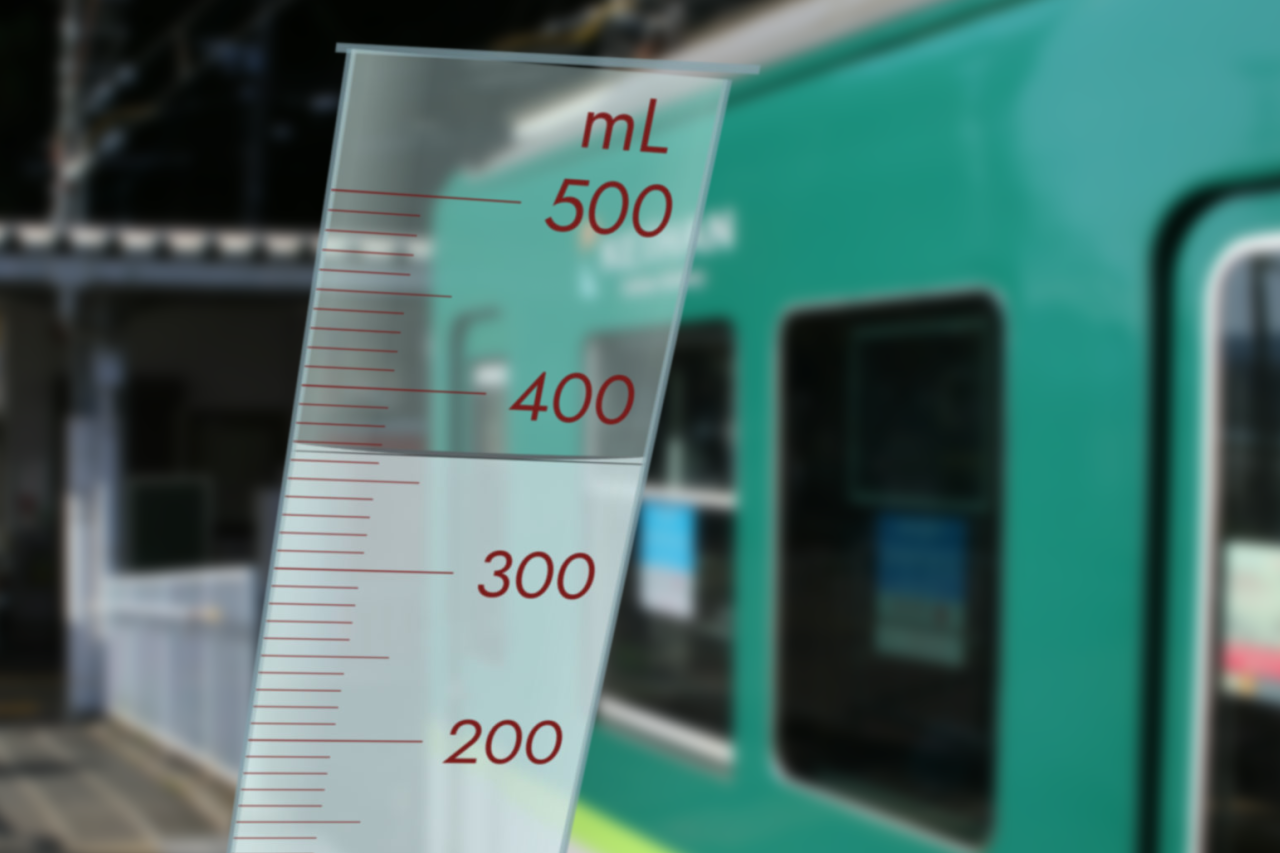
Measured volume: 365 mL
